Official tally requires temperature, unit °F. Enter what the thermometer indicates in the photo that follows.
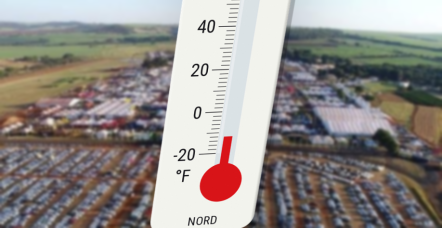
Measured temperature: -12 °F
